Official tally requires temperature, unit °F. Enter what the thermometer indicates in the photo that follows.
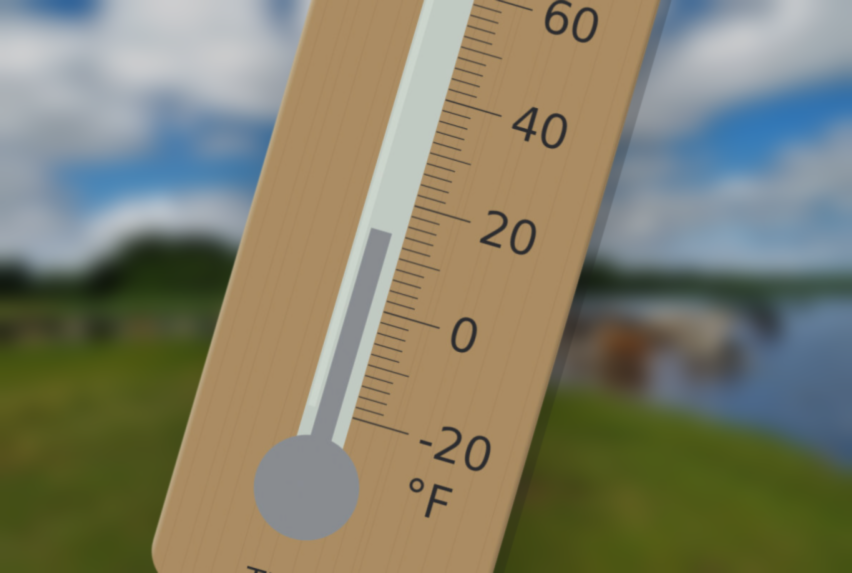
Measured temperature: 14 °F
